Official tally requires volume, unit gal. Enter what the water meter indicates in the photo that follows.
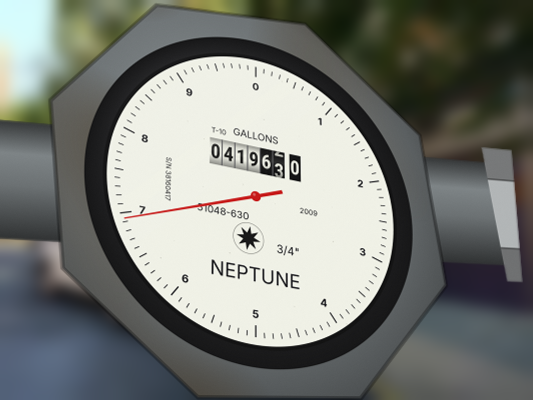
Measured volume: 419626.9 gal
